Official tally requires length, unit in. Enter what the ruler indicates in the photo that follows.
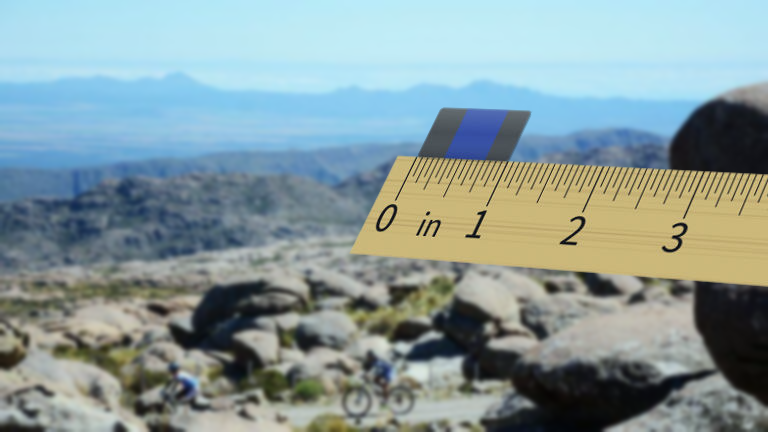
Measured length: 1 in
